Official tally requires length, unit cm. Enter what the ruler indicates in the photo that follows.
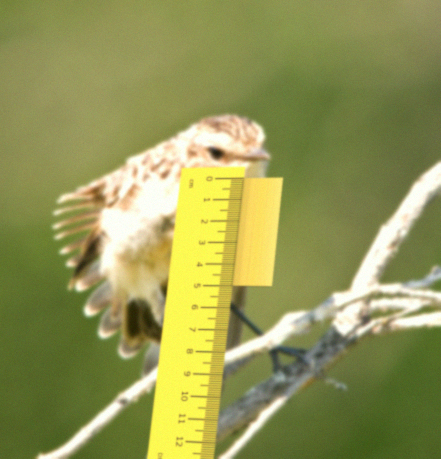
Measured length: 5 cm
